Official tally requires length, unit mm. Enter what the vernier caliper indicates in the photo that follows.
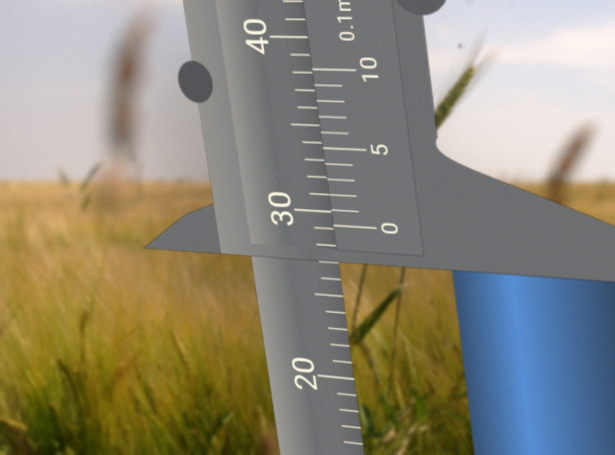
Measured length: 29.2 mm
